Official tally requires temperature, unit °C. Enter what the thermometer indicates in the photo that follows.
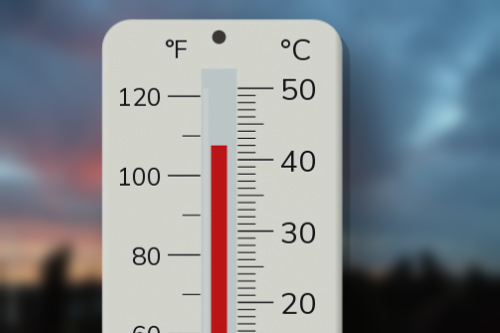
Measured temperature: 42 °C
